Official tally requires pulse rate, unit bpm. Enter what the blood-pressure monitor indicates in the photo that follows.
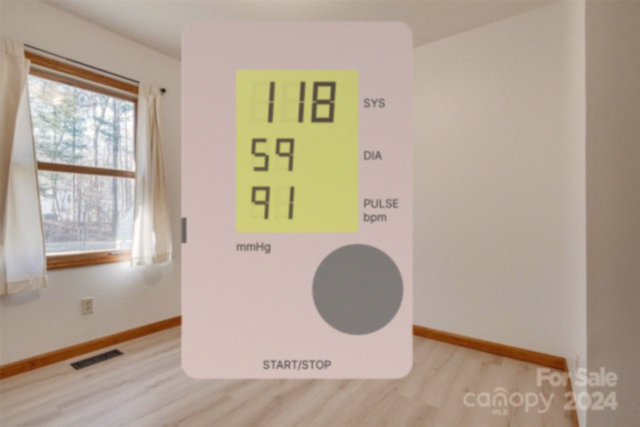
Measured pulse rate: 91 bpm
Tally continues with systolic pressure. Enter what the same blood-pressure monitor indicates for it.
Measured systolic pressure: 118 mmHg
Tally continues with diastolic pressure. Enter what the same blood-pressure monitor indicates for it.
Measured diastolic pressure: 59 mmHg
